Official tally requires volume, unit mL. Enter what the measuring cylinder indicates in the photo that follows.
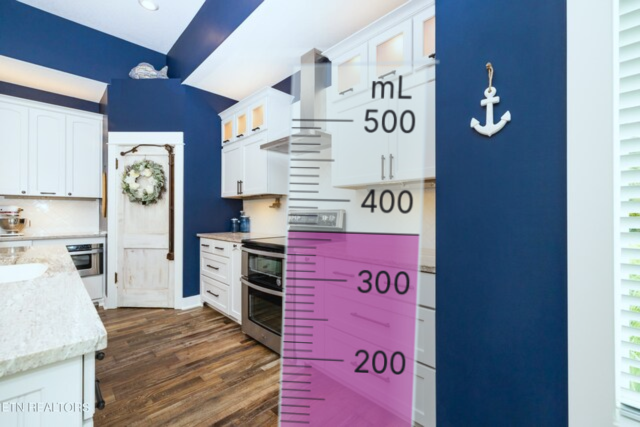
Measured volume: 360 mL
